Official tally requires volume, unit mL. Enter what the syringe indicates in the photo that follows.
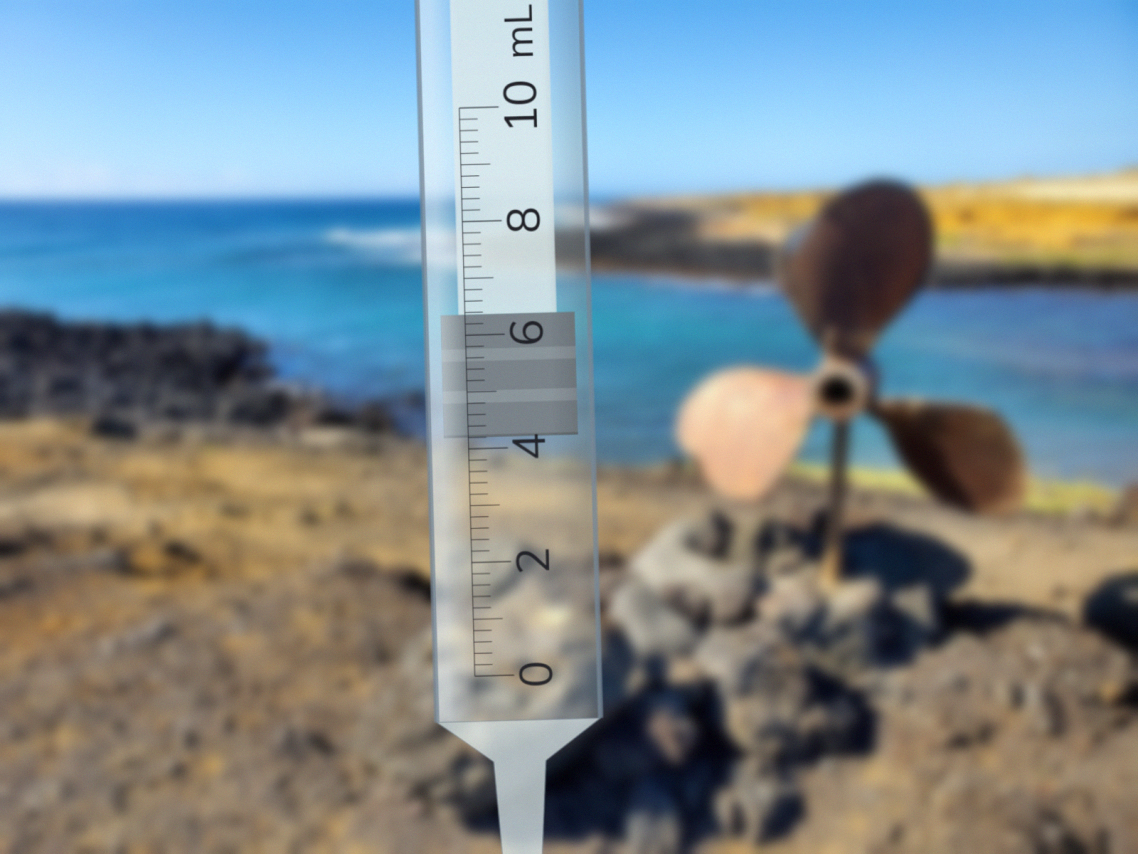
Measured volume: 4.2 mL
